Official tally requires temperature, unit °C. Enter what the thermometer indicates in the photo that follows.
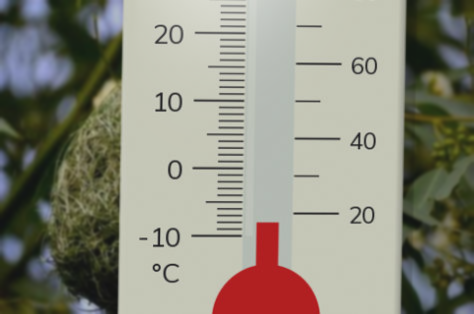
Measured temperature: -8 °C
